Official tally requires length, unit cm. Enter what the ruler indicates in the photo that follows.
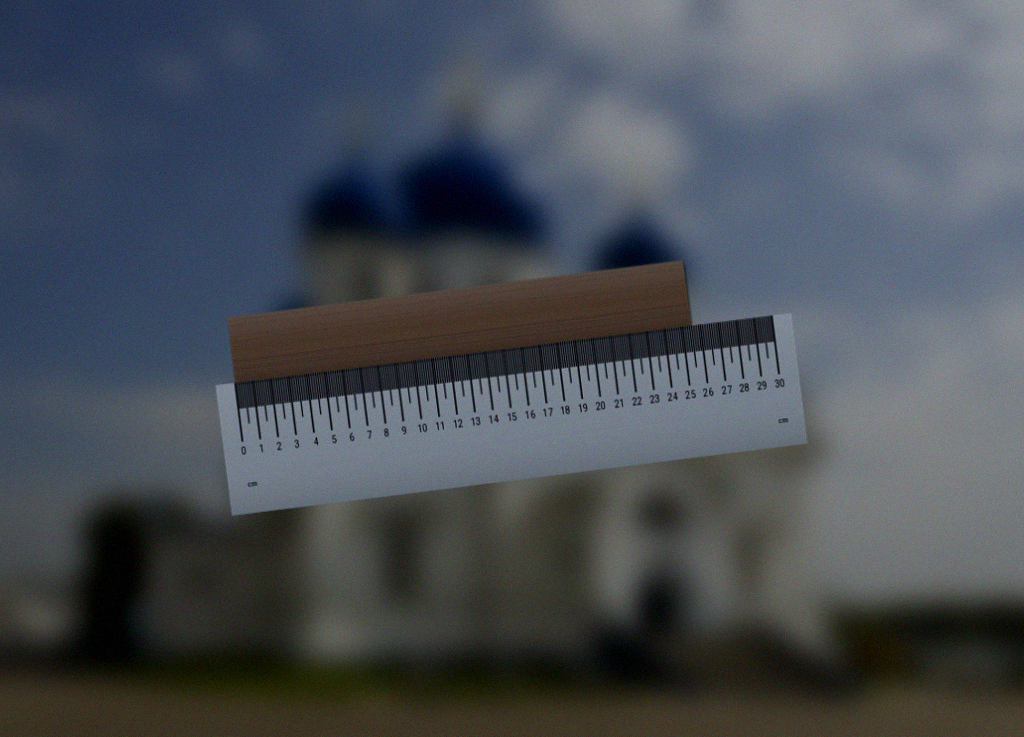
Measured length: 25.5 cm
